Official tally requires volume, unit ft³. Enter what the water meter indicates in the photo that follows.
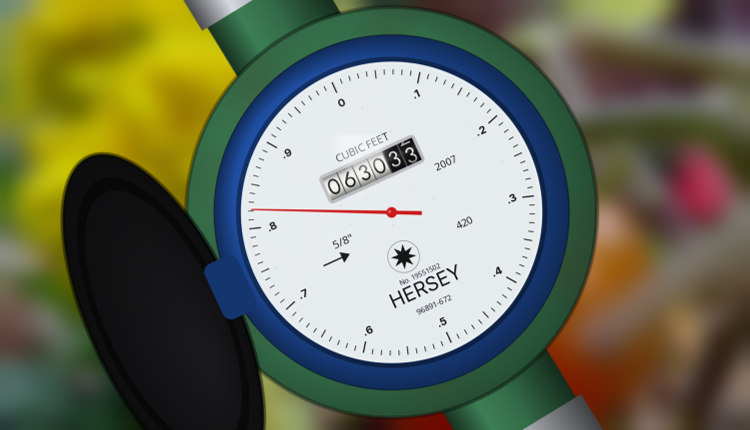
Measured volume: 63032.82 ft³
